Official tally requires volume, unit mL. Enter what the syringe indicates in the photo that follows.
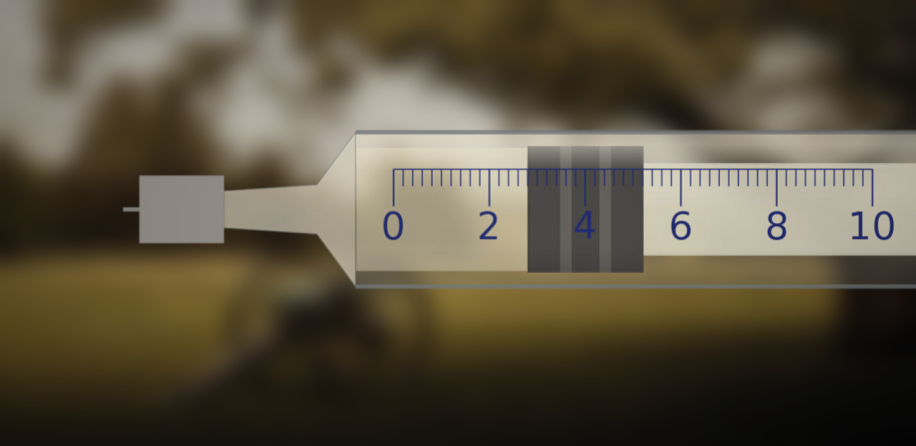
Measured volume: 2.8 mL
